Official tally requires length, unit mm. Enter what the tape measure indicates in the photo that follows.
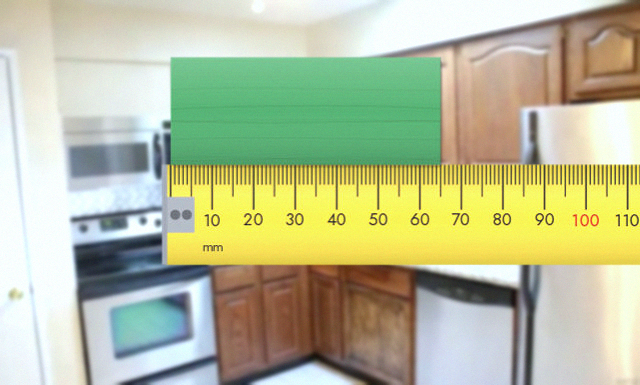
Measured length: 65 mm
